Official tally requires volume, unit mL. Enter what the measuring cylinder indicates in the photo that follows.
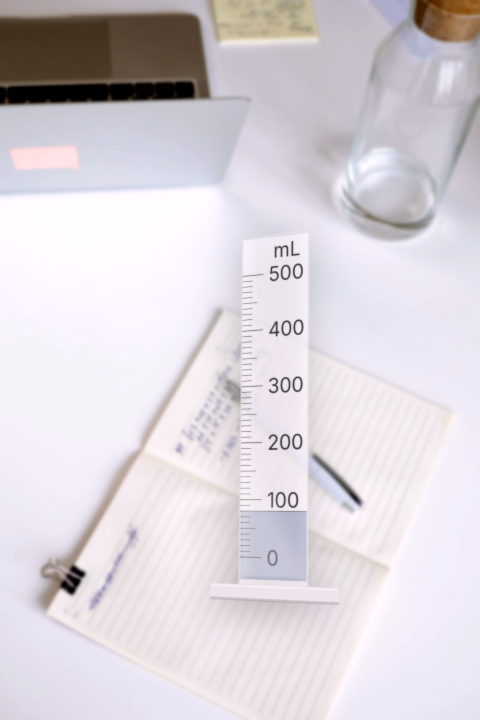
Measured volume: 80 mL
